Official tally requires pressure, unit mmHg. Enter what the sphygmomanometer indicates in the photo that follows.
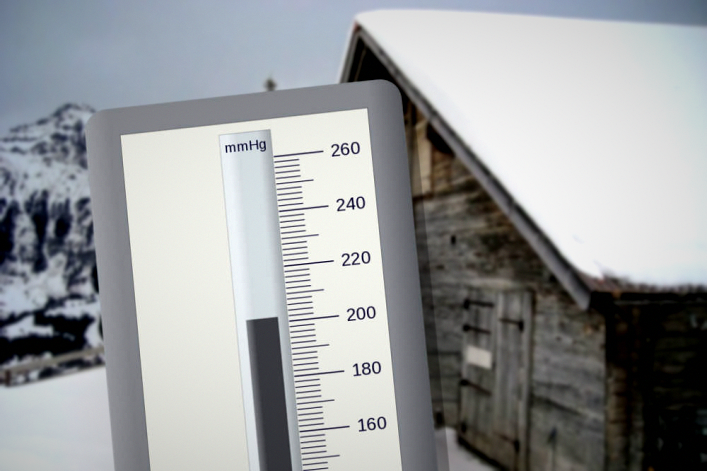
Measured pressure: 202 mmHg
